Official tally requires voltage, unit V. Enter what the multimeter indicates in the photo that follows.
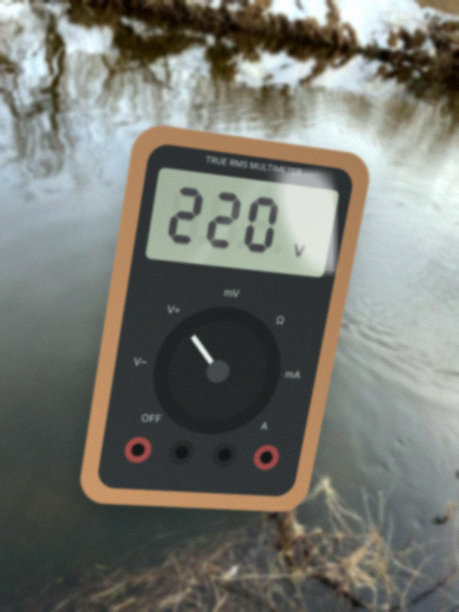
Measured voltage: 220 V
